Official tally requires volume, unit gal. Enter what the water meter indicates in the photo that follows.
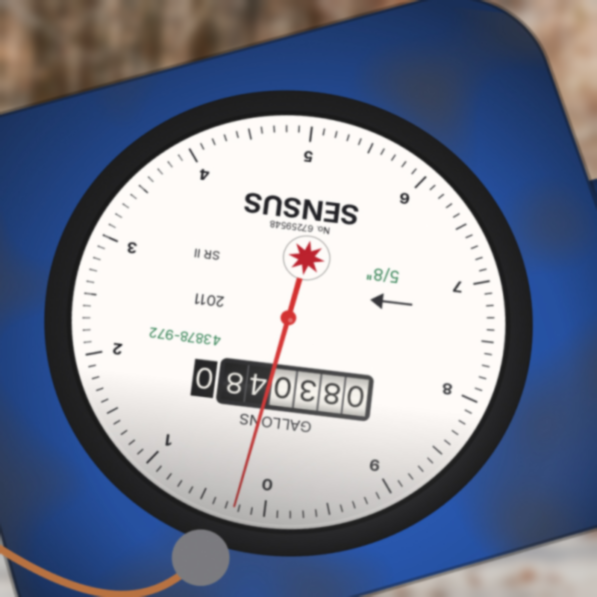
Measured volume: 830480.2 gal
